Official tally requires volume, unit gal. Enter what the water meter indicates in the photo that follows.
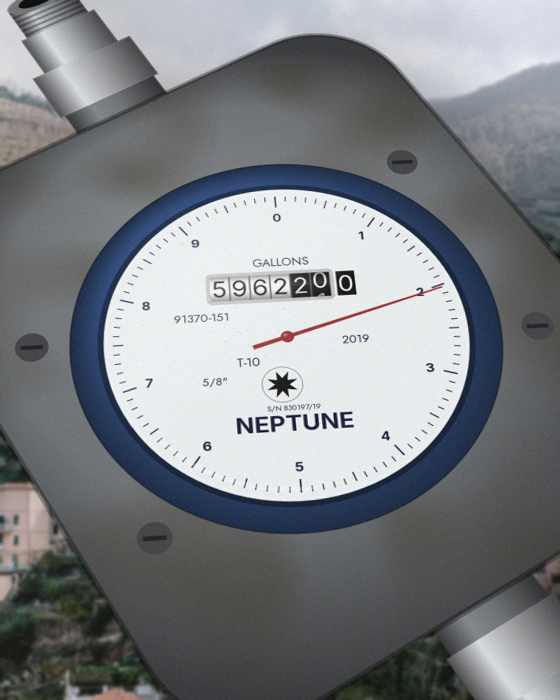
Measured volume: 5962202.0 gal
